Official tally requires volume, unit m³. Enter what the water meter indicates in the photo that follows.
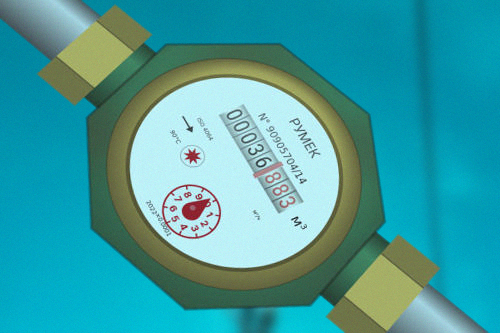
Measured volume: 36.8829 m³
